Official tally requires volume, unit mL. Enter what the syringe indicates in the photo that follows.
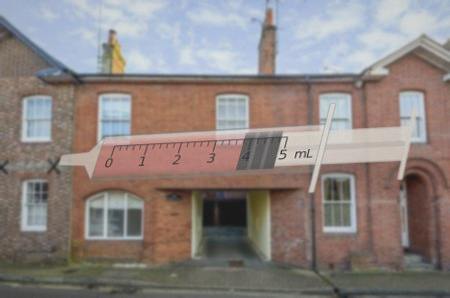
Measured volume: 3.8 mL
